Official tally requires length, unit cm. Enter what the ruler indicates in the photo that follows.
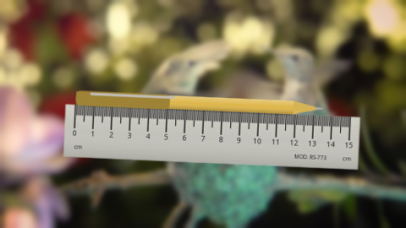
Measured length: 13.5 cm
